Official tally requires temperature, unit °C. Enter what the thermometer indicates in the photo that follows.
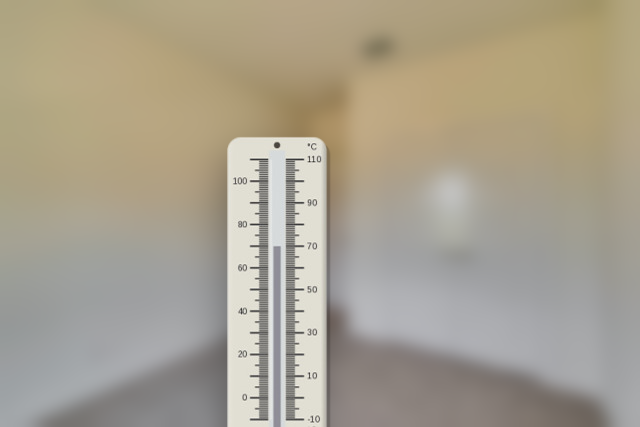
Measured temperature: 70 °C
